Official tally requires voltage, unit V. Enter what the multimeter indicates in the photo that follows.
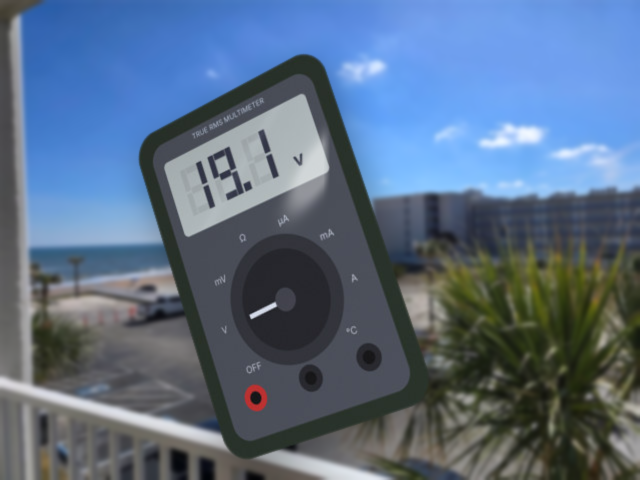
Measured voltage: 19.1 V
